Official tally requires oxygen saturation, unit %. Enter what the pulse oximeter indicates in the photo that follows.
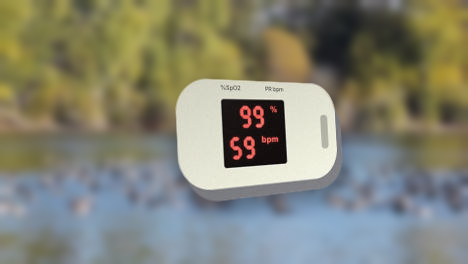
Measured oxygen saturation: 99 %
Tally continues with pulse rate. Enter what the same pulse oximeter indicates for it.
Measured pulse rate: 59 bpm
